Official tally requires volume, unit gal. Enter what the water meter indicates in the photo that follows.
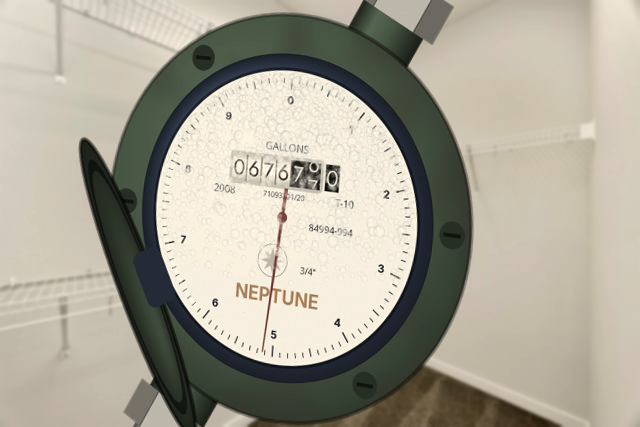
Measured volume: 676765.1 gal
